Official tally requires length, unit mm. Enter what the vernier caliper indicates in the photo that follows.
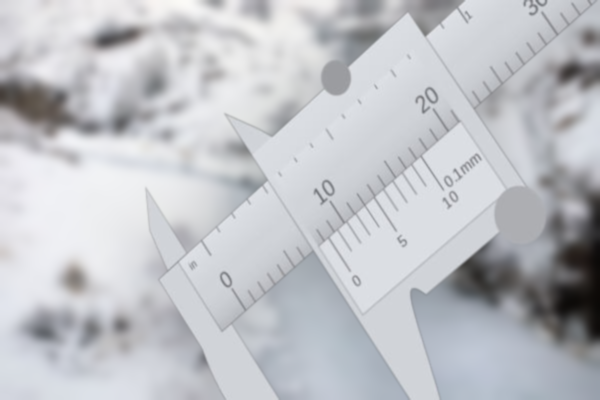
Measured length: 8.4 mm
